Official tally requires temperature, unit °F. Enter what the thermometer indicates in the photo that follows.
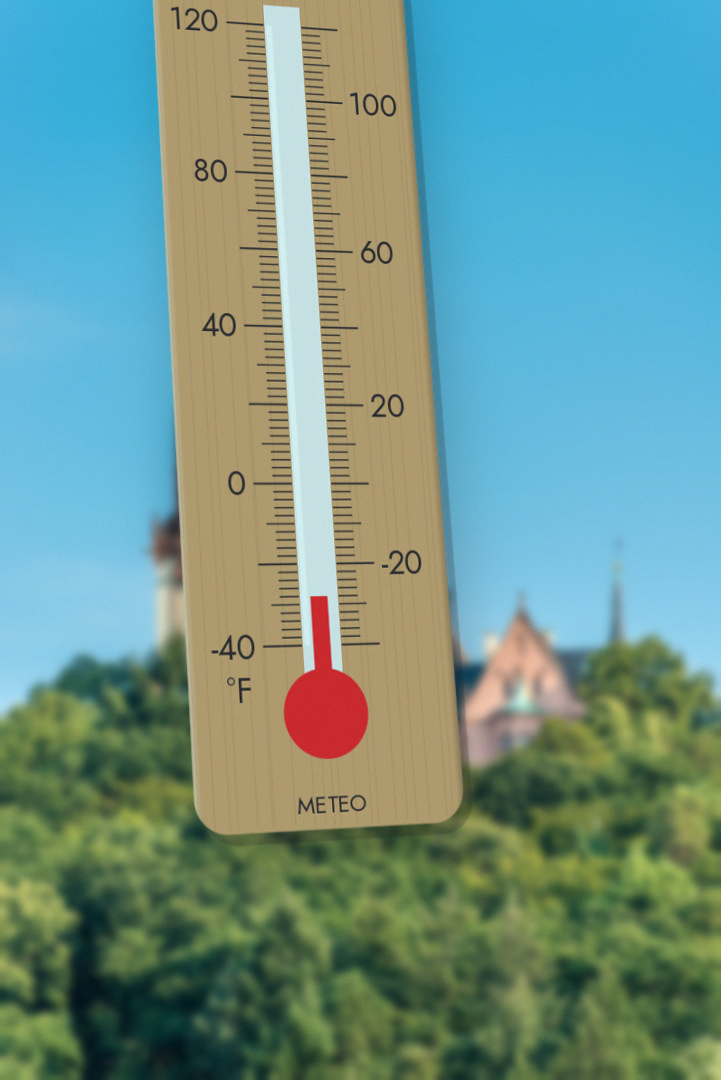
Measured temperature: -28 °F
